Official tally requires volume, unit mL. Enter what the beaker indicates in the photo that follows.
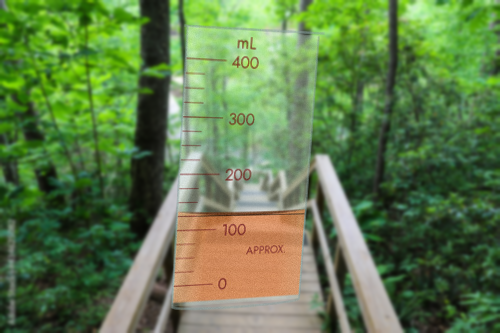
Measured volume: 125 mL
